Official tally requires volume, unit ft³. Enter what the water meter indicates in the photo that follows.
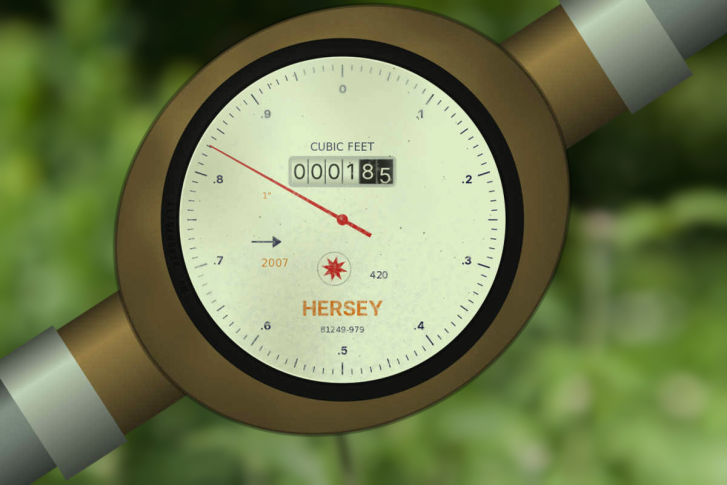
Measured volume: 184.83 ft³
